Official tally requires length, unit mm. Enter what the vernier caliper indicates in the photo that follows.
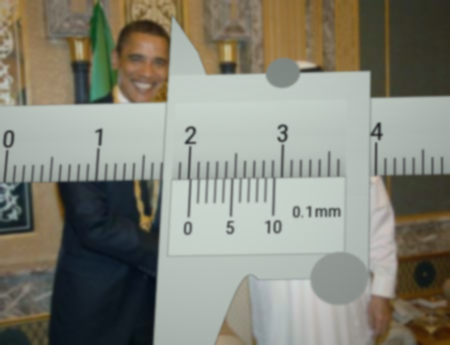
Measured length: 20.2 mm
